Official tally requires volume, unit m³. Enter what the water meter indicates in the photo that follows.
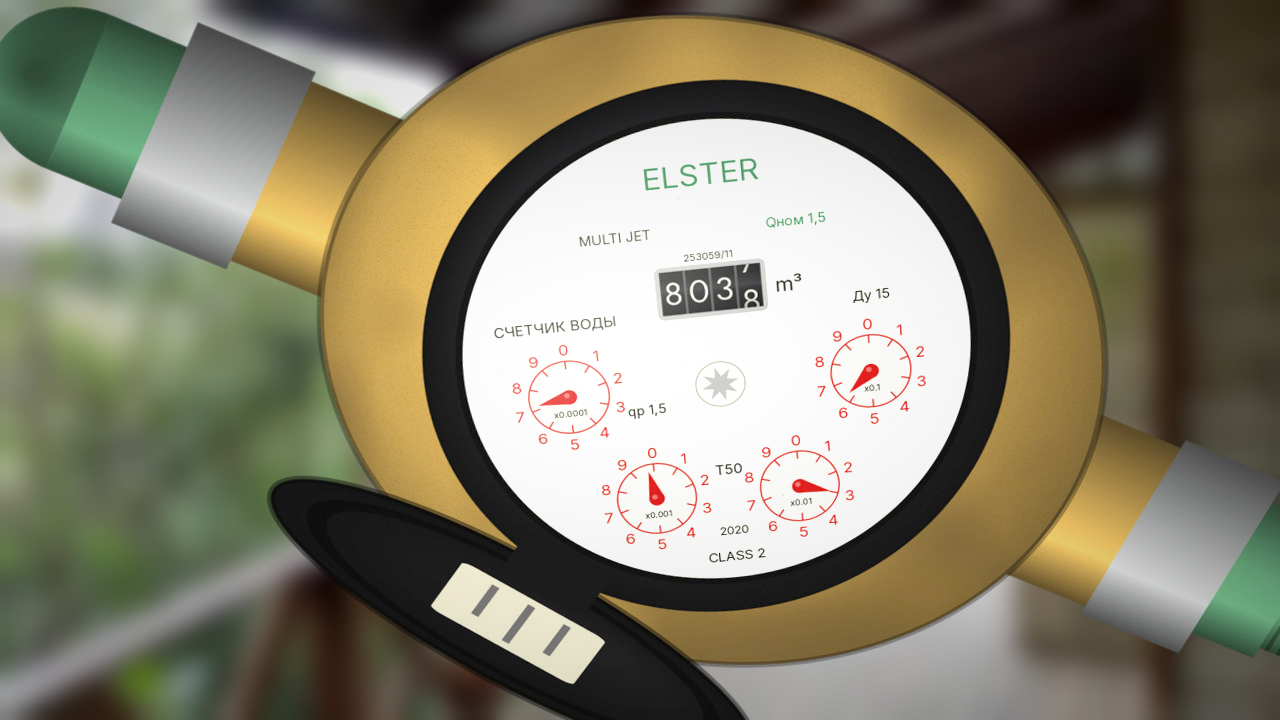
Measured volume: 8037.6297 m³
